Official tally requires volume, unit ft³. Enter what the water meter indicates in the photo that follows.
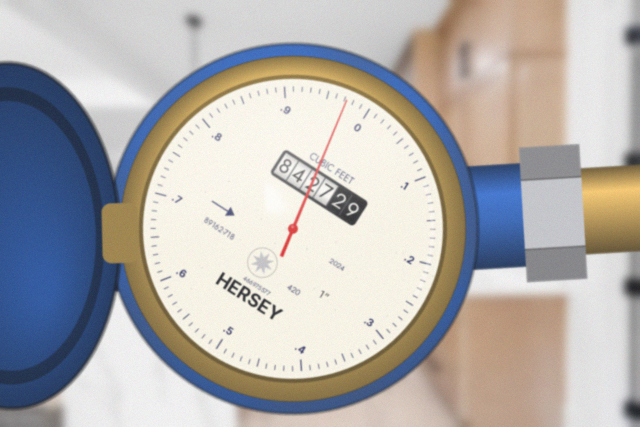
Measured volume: 842728.97 ft³
